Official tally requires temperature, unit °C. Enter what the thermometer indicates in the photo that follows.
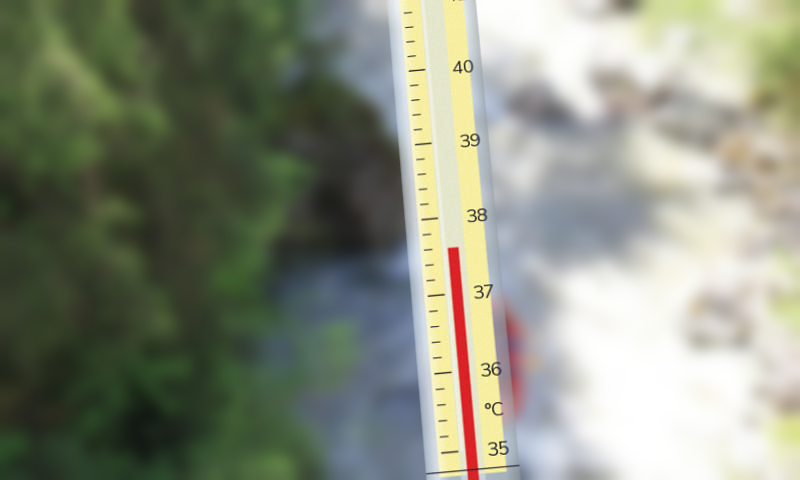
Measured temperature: 37.6 °C
